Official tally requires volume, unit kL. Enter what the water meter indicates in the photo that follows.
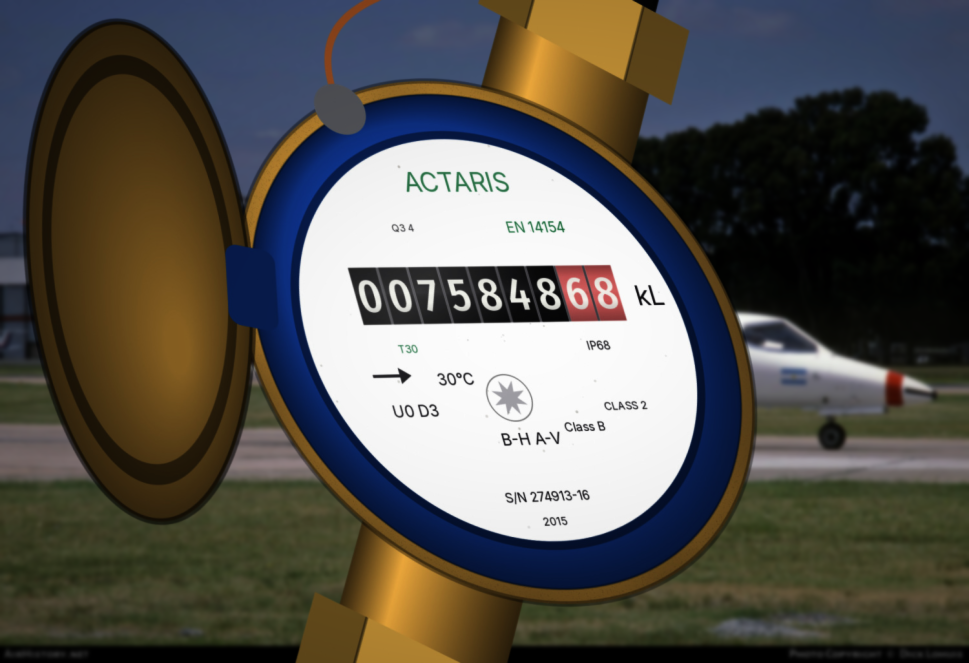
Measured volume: 75848.68 kL
